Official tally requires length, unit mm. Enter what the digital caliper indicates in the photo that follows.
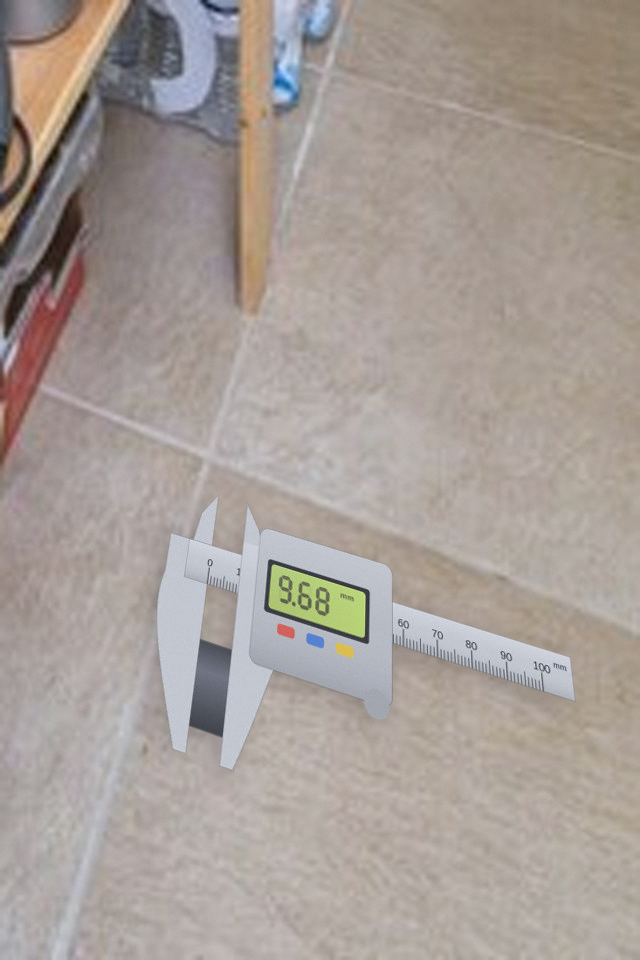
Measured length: 9.68 mm
